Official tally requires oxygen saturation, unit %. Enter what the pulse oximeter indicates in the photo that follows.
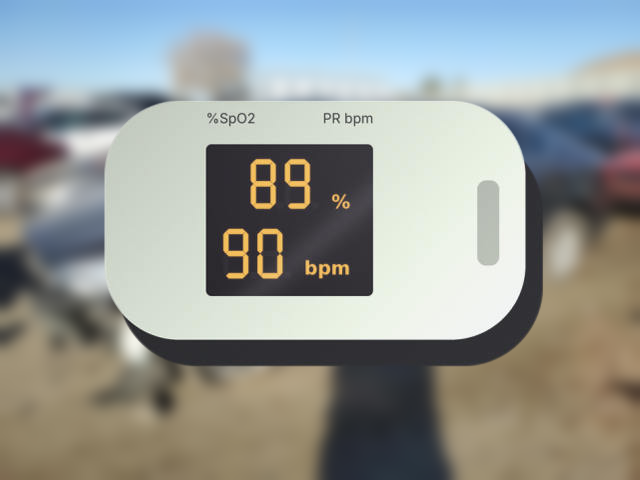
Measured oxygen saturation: 89 %
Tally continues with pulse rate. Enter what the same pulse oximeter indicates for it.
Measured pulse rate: 90 bpm
